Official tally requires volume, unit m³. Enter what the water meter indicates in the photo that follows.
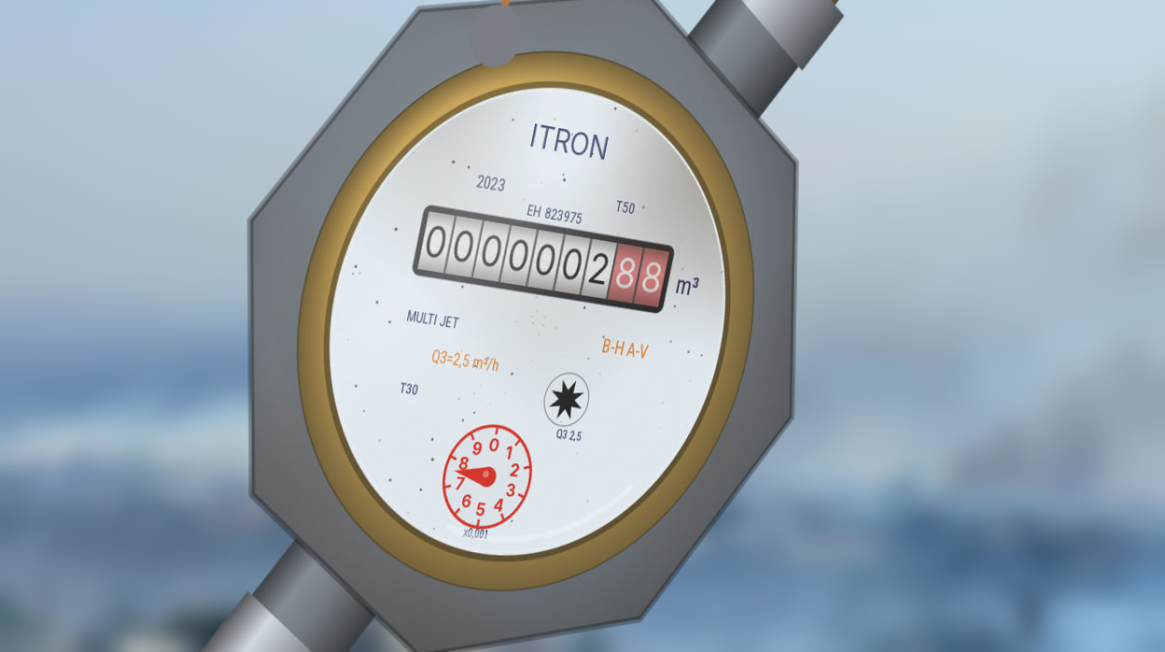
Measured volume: 2.887 m³
